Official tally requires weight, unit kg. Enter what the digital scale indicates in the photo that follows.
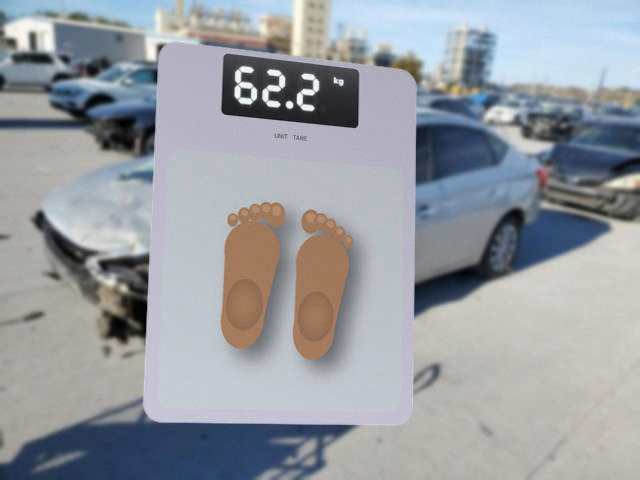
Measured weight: 62.2 kg
